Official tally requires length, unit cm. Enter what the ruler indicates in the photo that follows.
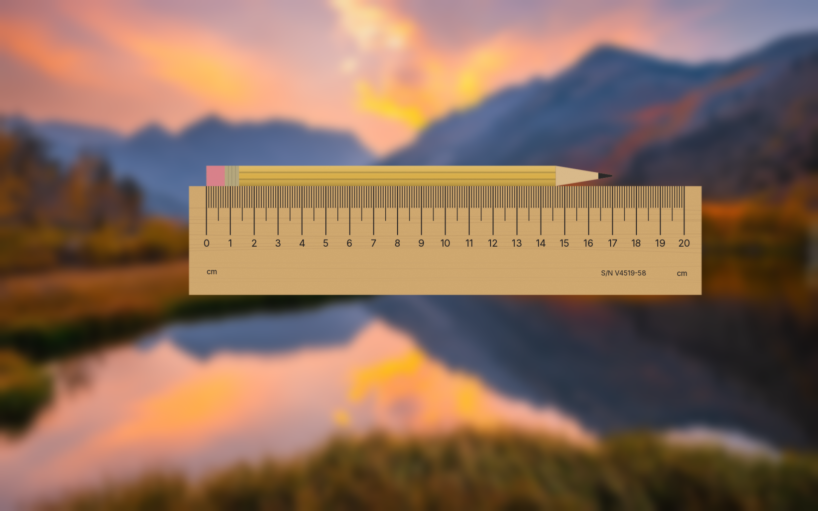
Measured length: 17 cm
